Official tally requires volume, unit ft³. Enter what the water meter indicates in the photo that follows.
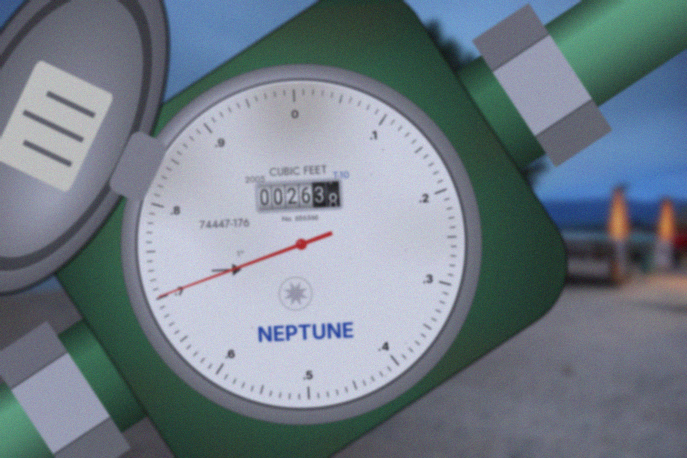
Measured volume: 2637.70 ft³
